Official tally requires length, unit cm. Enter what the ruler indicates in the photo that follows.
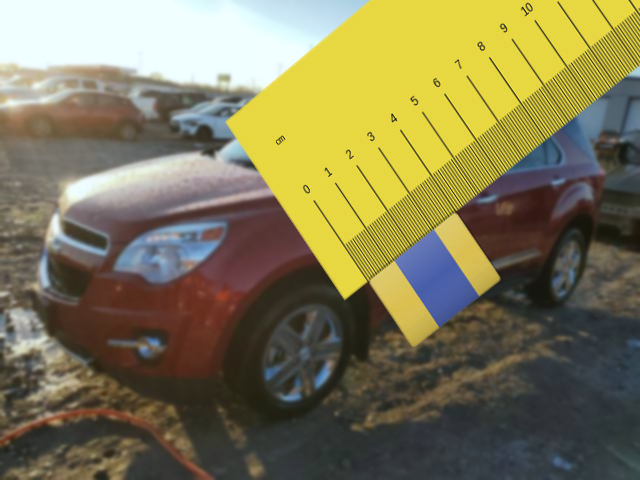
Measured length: 4 cm
